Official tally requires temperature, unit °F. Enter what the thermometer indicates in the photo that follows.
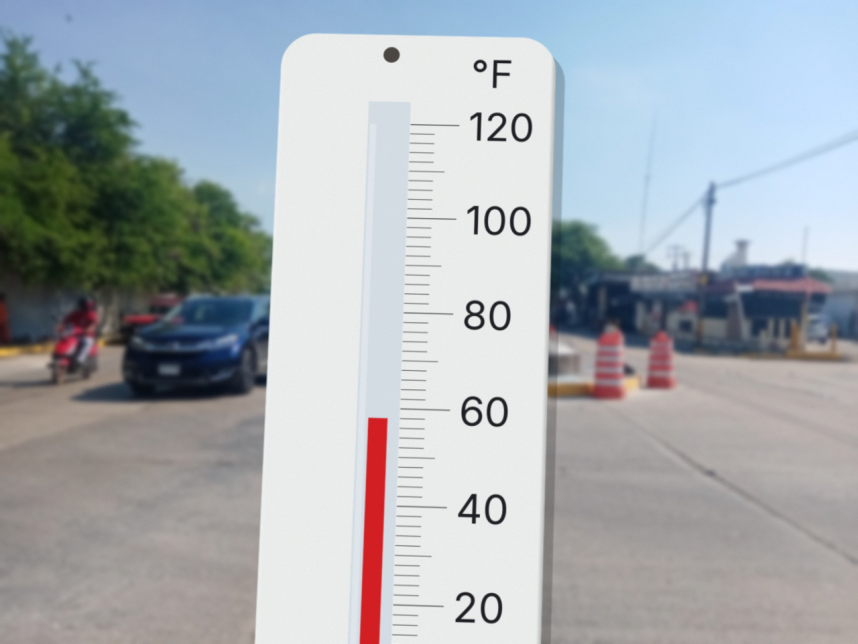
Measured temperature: 58 °F
